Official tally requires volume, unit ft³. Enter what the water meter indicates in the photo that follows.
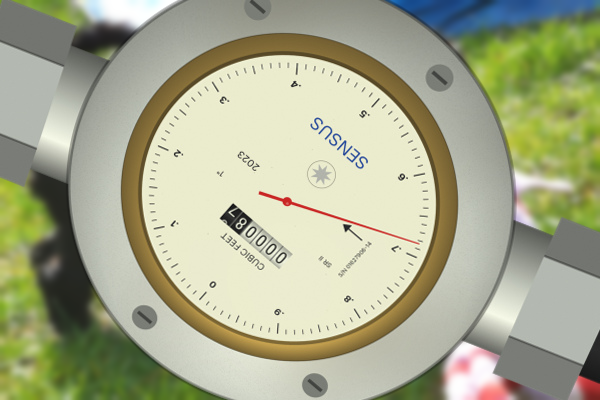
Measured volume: 86.68 ft³
